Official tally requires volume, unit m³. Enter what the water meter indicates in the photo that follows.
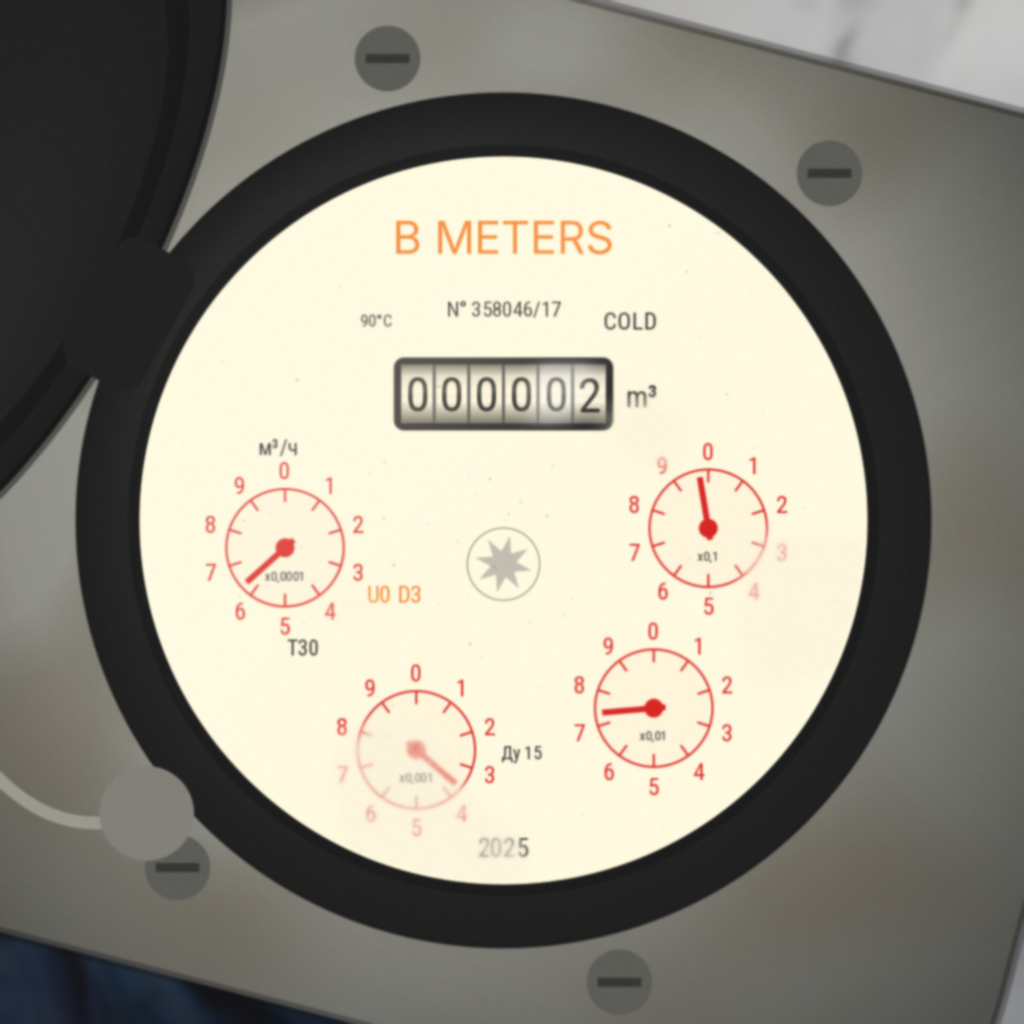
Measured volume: 1.9736 m³
